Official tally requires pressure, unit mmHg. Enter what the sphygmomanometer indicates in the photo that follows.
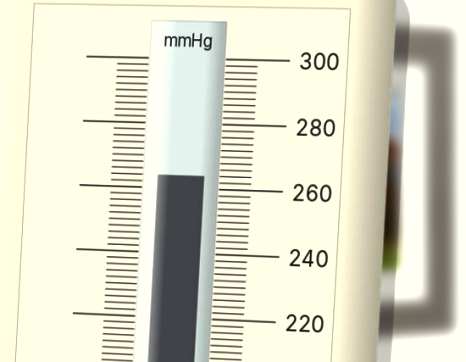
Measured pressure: 264 mmHg
